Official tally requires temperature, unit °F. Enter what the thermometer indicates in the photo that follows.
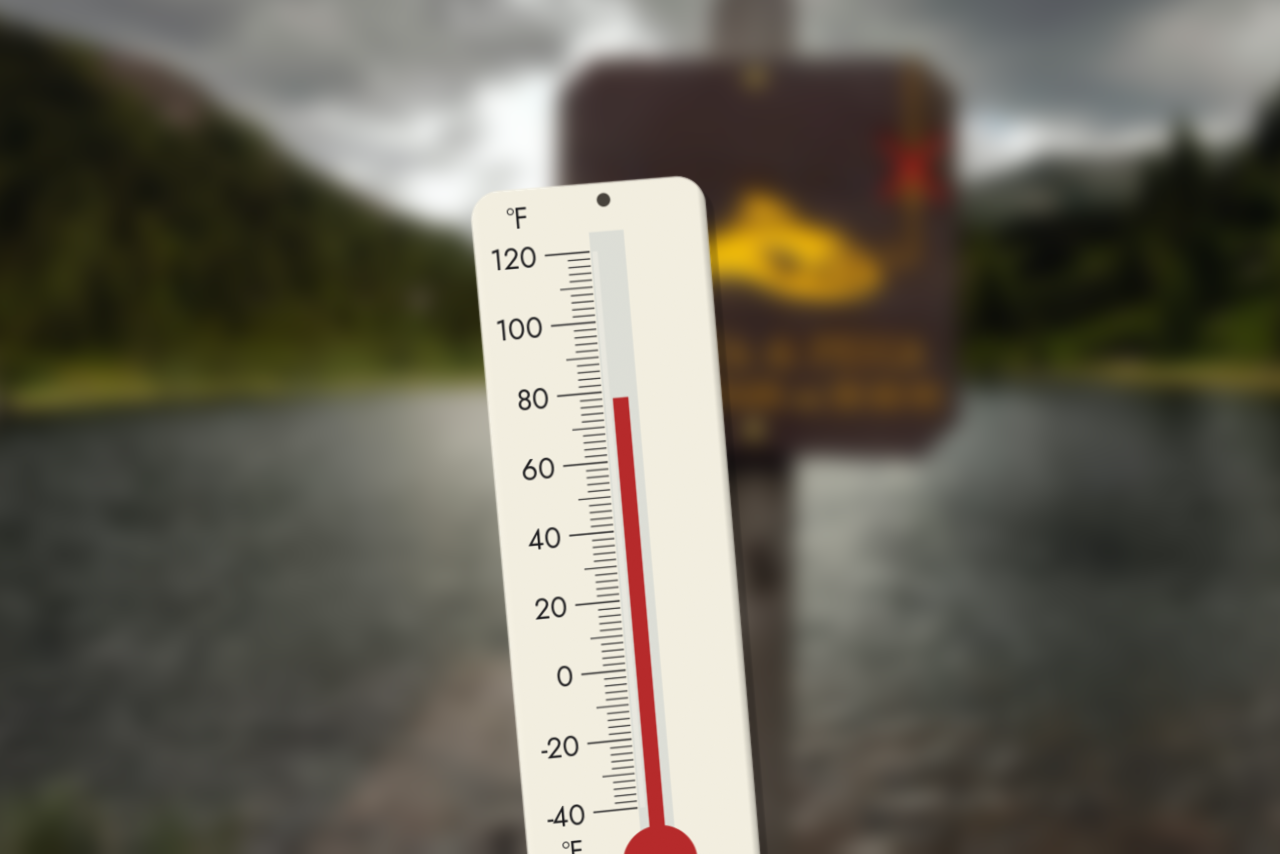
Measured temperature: 78 °F
